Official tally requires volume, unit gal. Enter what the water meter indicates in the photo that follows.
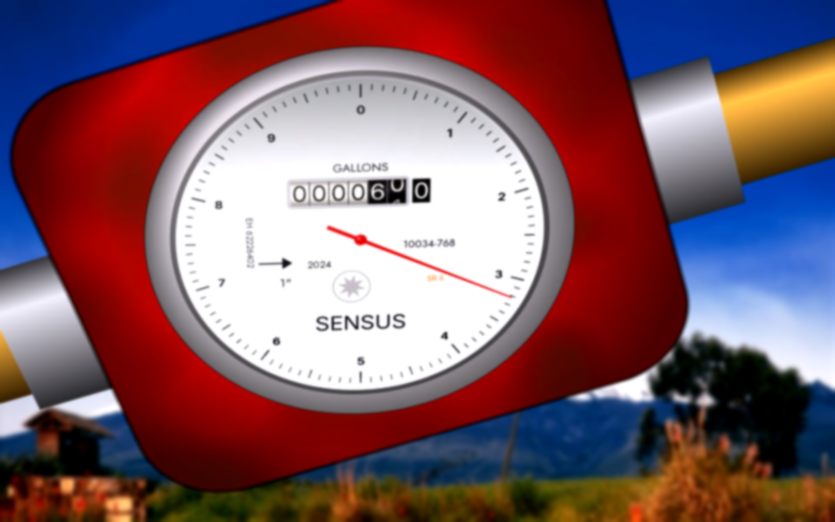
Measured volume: 603.2 gal
